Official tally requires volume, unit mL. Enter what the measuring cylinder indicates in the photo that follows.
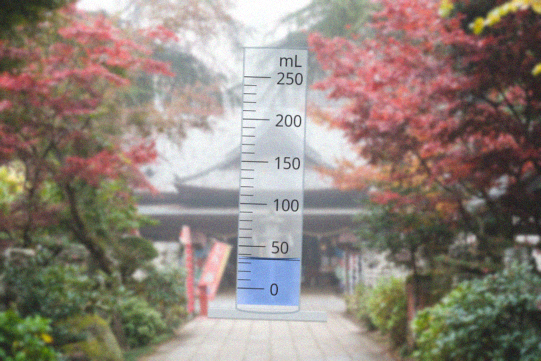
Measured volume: 35 mL
